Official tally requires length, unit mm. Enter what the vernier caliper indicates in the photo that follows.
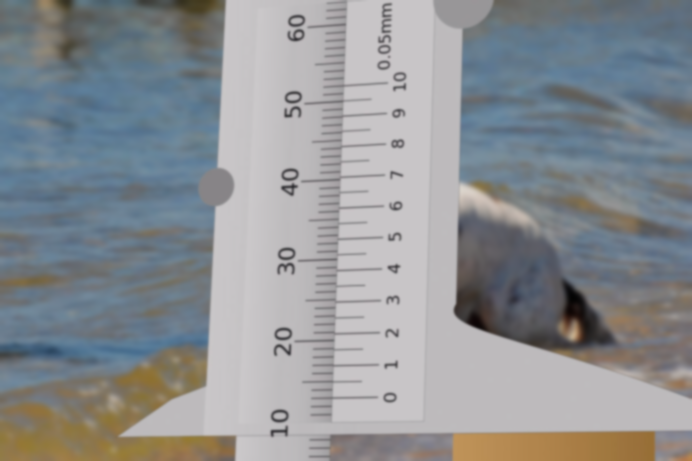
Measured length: 13.0 mm
